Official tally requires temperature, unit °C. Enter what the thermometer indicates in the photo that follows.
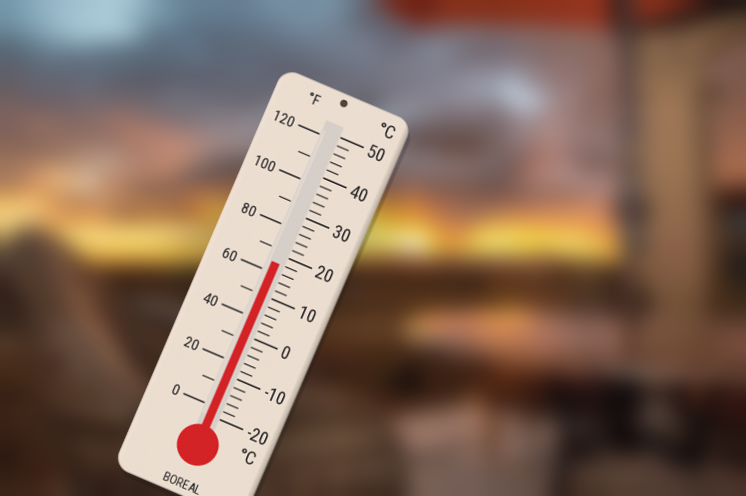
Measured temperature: 18 °C
